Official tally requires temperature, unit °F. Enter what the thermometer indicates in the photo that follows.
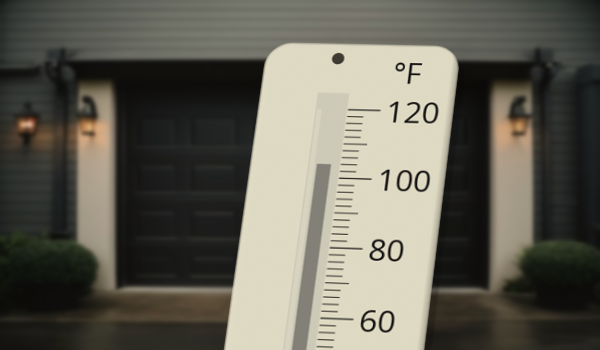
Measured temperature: 104 °F
